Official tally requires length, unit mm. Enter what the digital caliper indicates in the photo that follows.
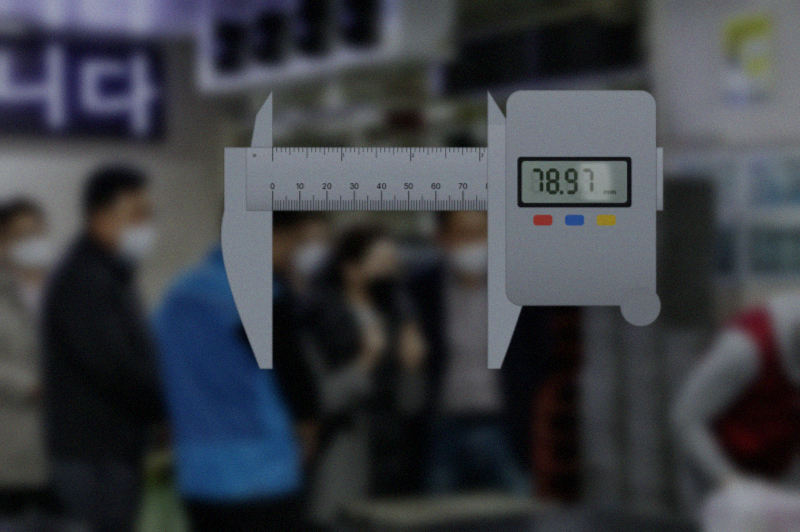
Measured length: 78.97 mm
